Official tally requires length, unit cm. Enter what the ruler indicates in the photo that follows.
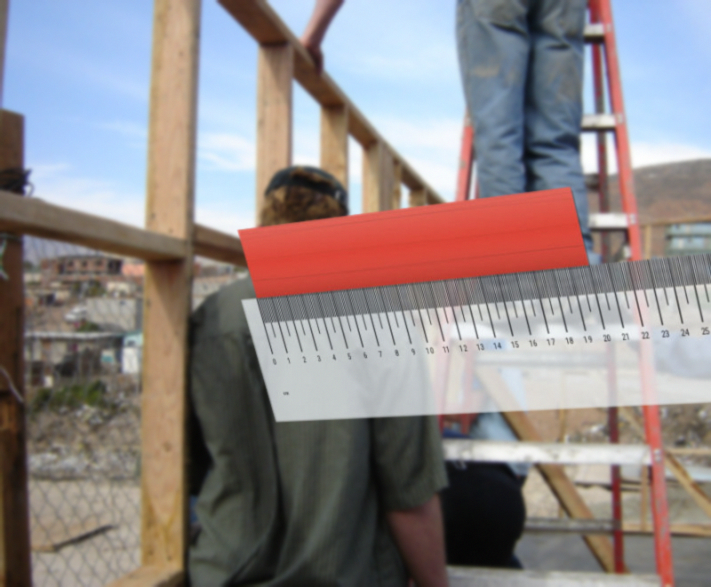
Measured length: 20 cm
